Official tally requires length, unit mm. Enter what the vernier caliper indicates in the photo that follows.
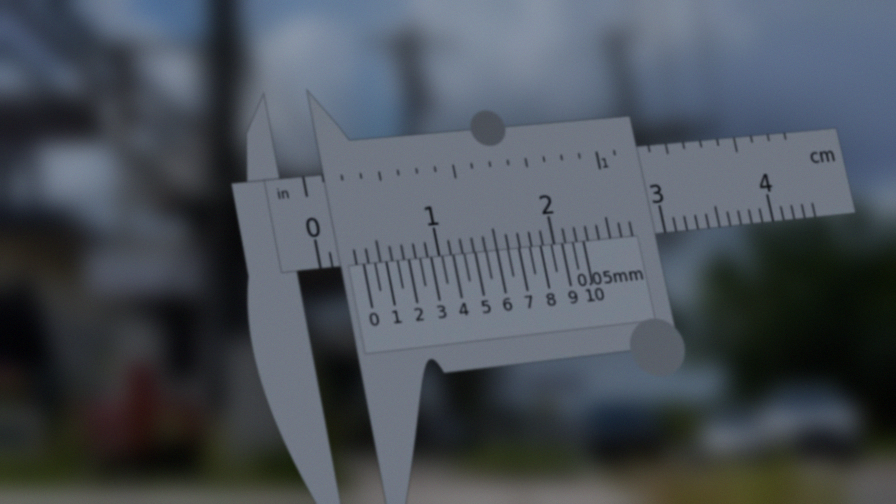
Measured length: 3.6 mm
